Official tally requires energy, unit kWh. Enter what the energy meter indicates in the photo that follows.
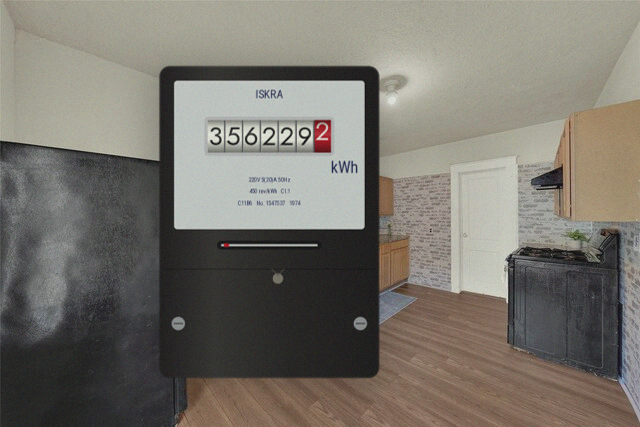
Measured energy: 356229.2 kWh
